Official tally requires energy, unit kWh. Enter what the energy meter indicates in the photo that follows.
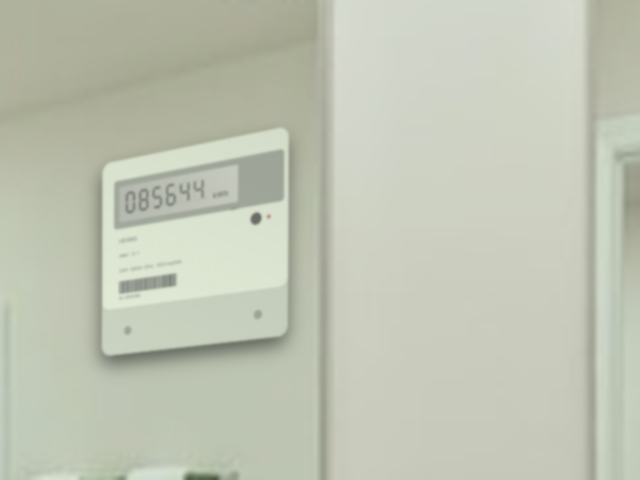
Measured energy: 85644 kWh
